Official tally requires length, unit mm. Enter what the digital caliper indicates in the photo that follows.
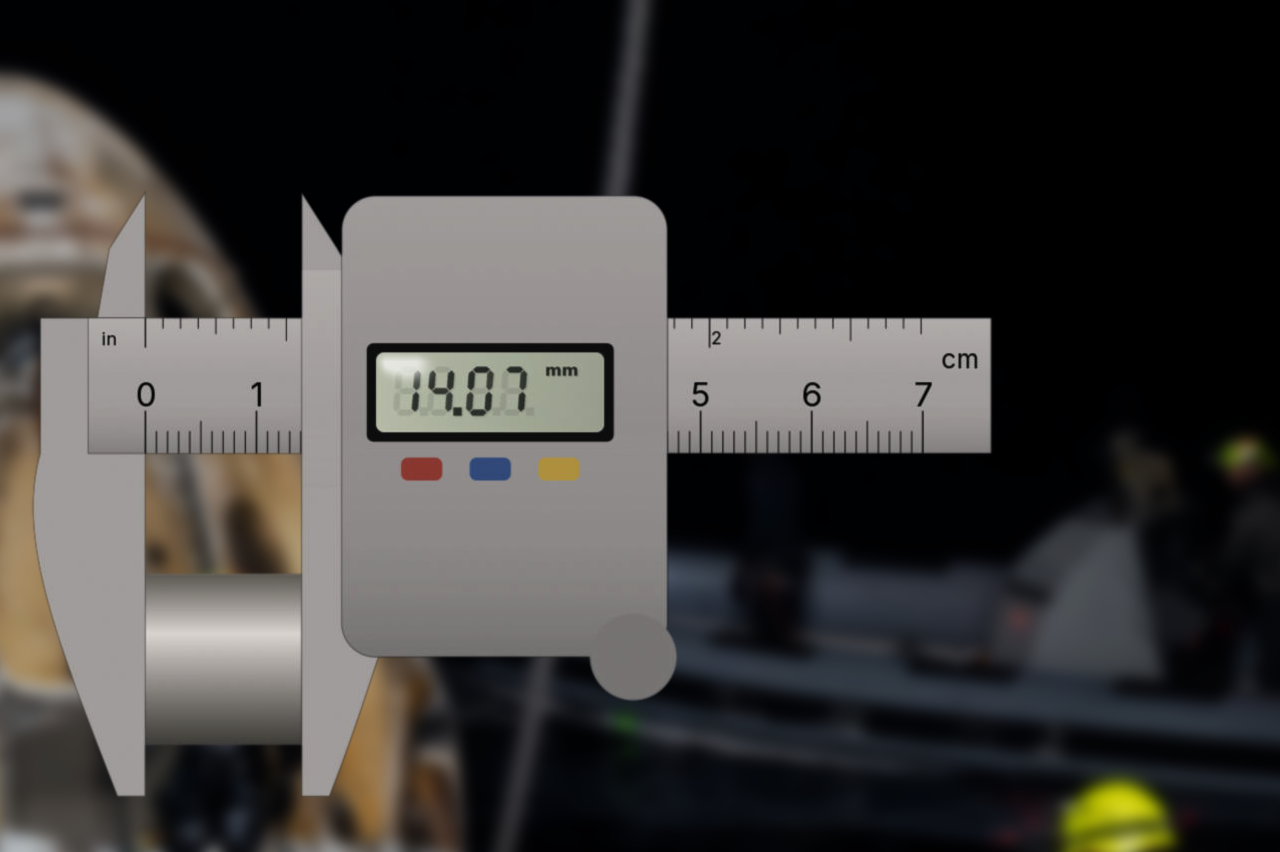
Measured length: 14.07 mm
